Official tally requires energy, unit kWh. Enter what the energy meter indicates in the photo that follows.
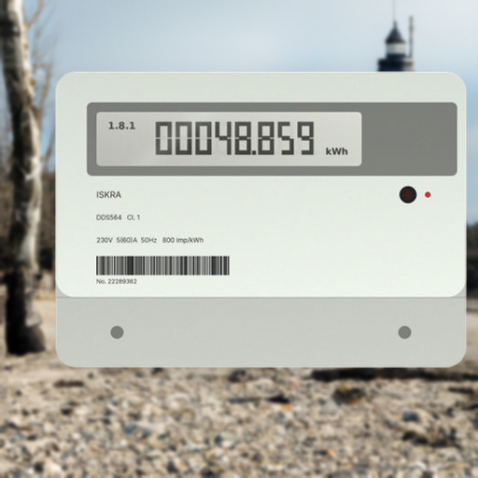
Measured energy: 48.859 kWh
